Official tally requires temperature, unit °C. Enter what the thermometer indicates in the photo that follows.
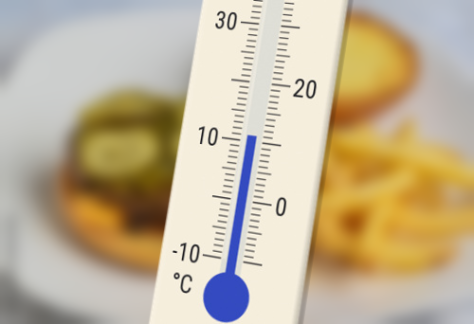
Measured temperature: 11 °C
